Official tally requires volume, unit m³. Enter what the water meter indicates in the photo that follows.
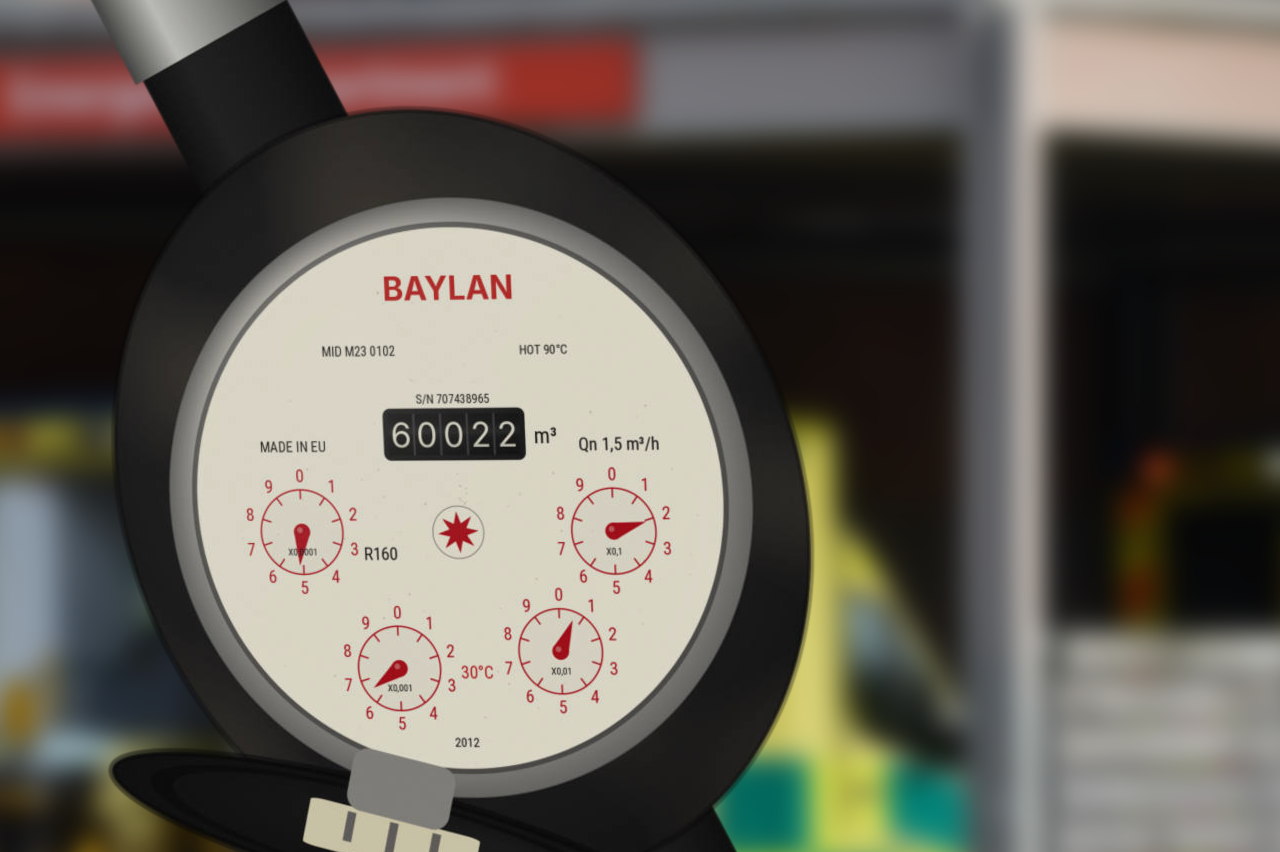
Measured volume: 60022.2065 m³
